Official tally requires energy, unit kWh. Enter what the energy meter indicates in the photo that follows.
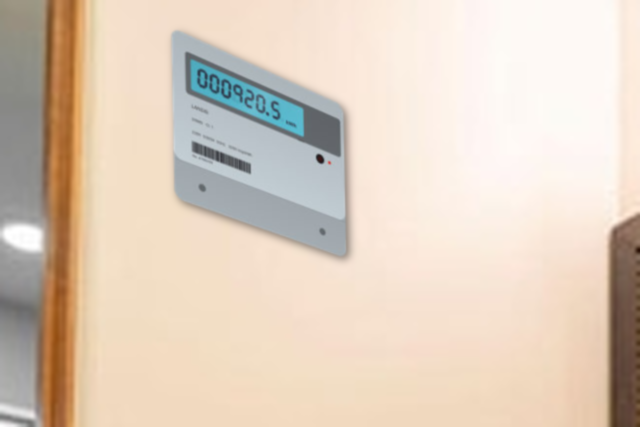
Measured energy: 920.5 kWh
